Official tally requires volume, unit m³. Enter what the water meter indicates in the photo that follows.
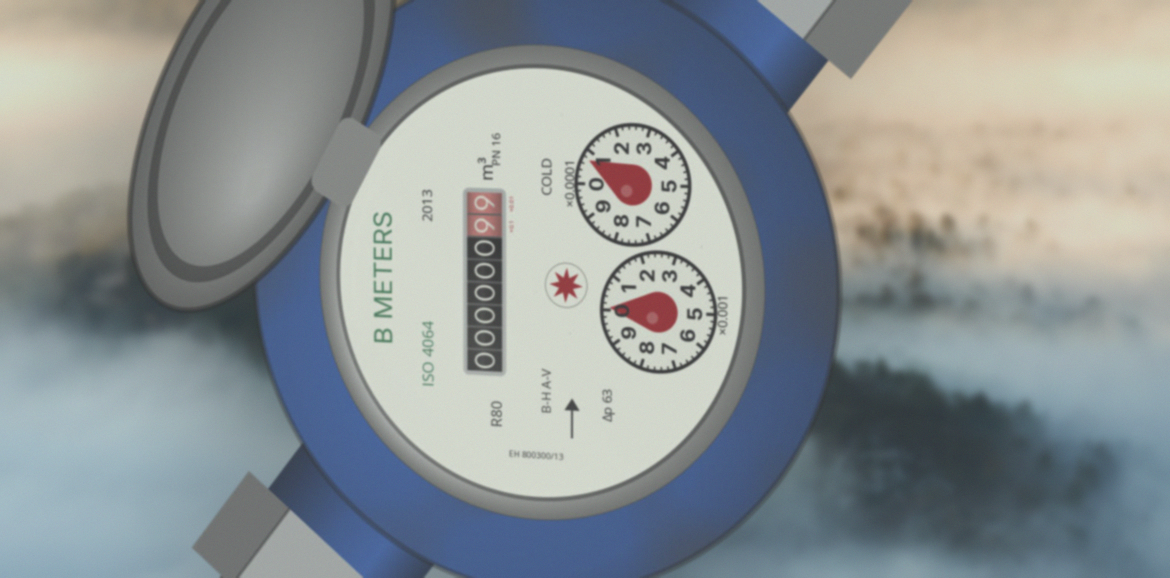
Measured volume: 0.9900 m³
